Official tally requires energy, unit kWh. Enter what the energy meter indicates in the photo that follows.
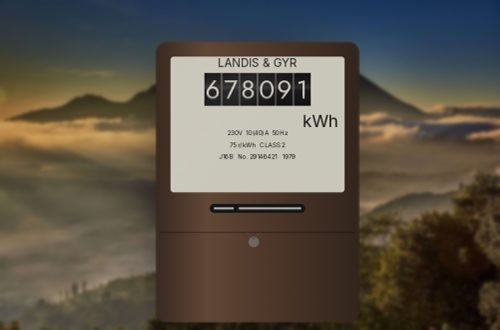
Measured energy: 678091 kWh
